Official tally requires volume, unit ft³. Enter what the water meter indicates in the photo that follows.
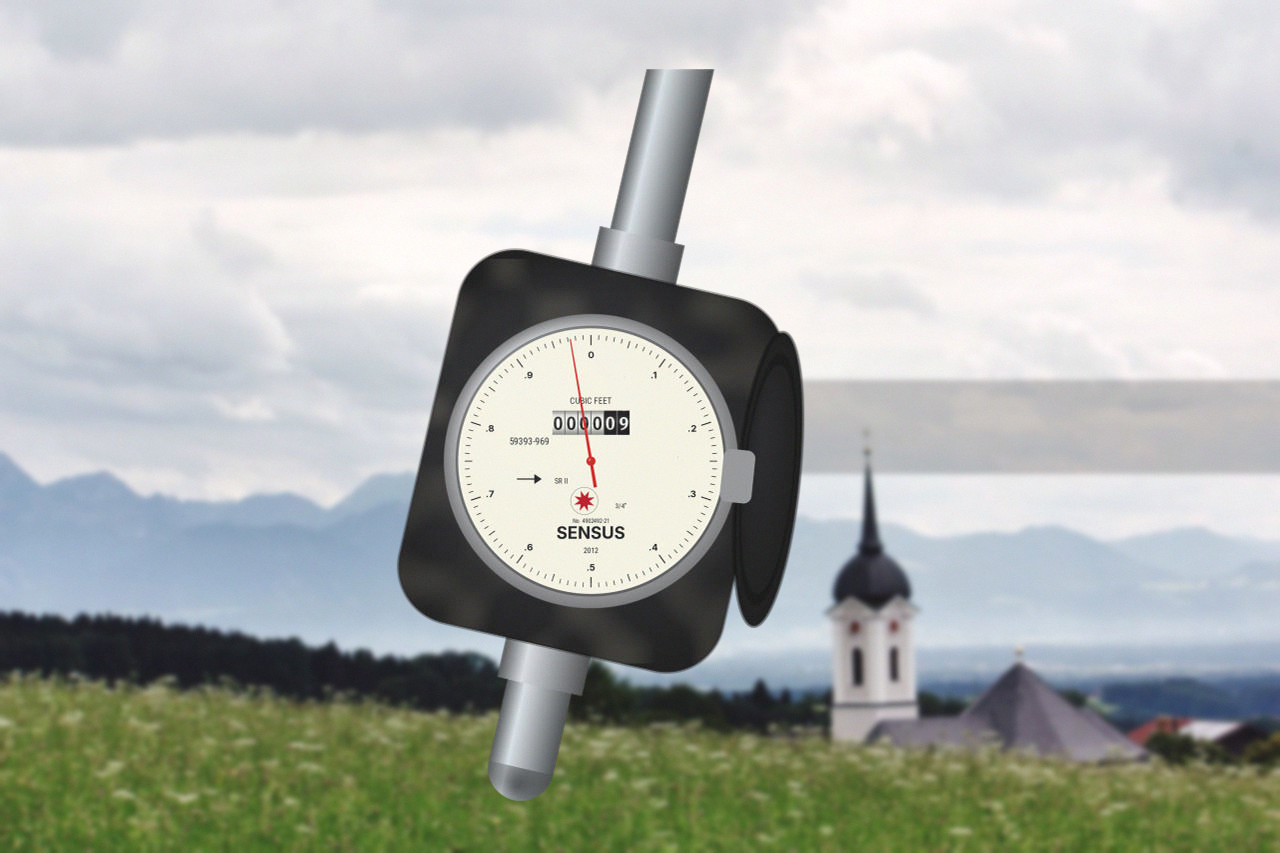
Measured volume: 8.97 ft³
